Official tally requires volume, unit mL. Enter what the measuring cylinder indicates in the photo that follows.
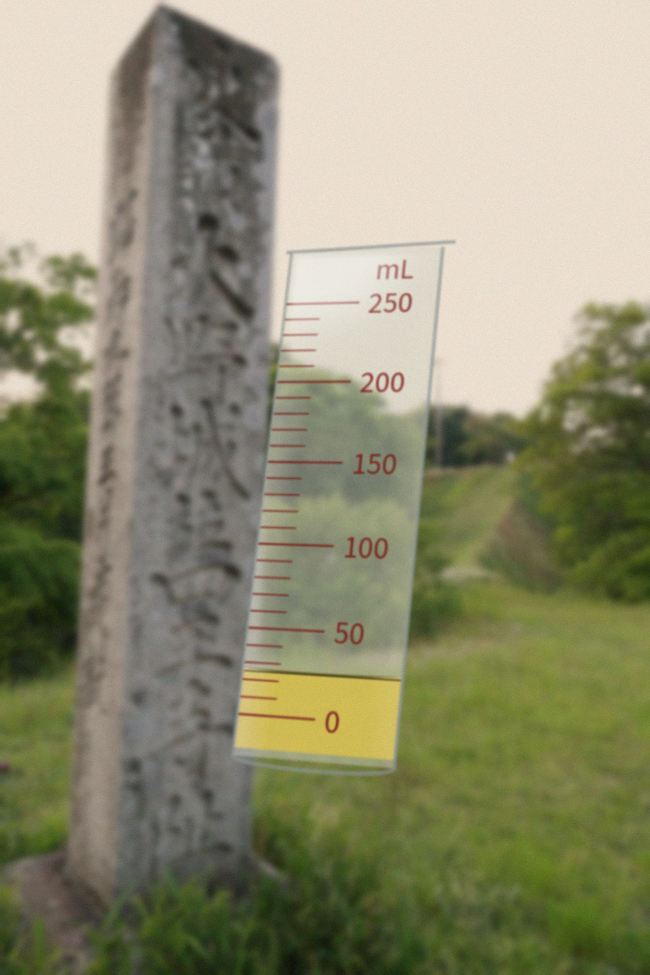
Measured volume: 25 mL
